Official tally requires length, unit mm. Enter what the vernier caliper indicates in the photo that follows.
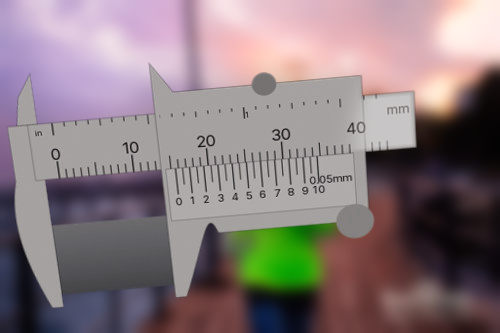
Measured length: 15.6 mm
